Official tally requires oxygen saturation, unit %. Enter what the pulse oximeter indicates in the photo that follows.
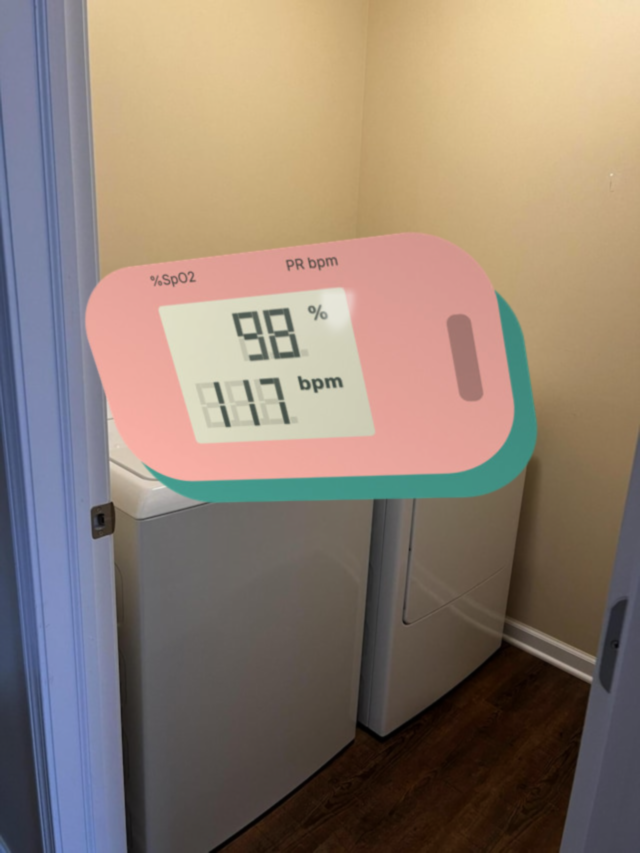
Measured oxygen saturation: 98 %
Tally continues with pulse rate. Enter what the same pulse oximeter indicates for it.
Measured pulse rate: 117 bpm
